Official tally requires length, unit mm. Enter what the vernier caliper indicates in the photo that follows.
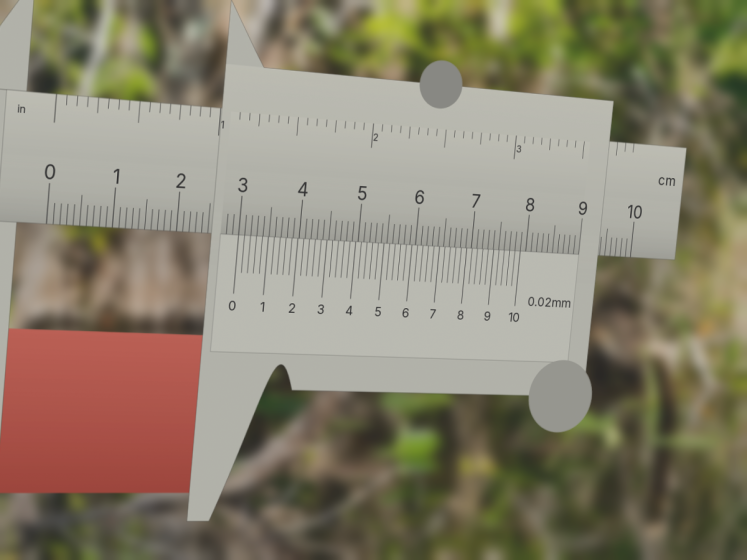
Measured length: 30.0 mm
